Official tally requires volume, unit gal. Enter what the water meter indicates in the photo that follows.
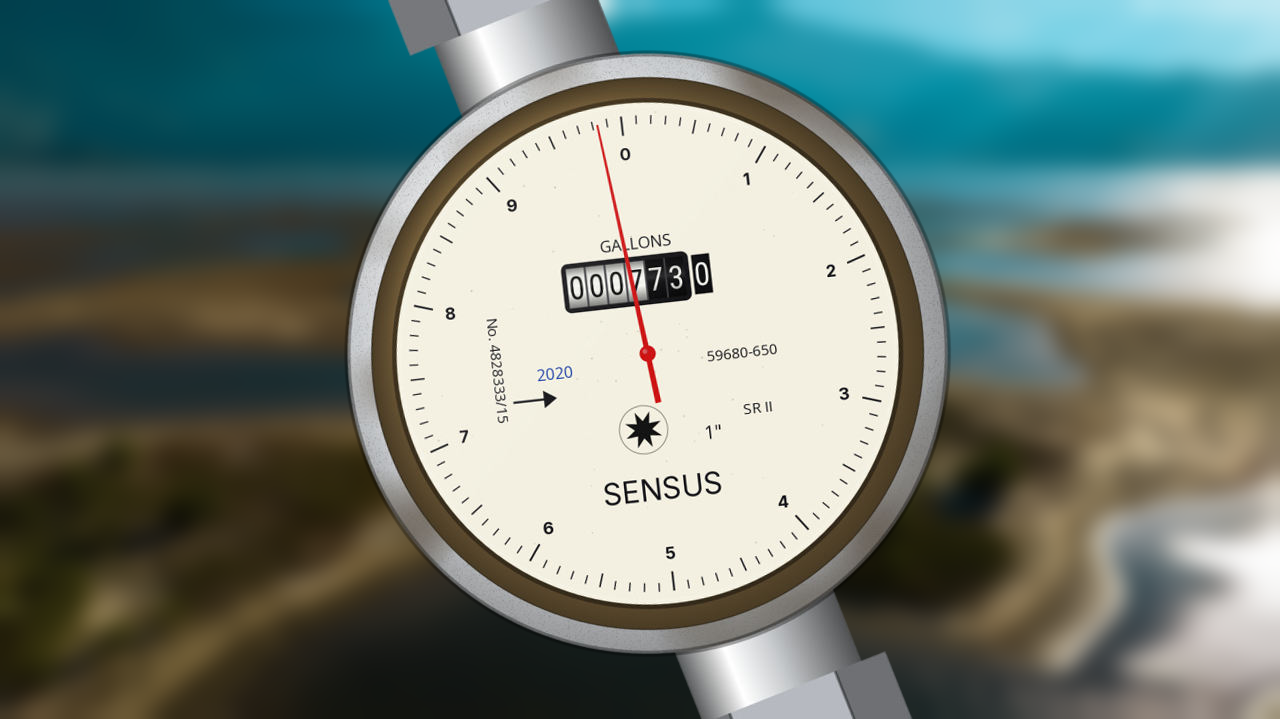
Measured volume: 7729.8 gal
